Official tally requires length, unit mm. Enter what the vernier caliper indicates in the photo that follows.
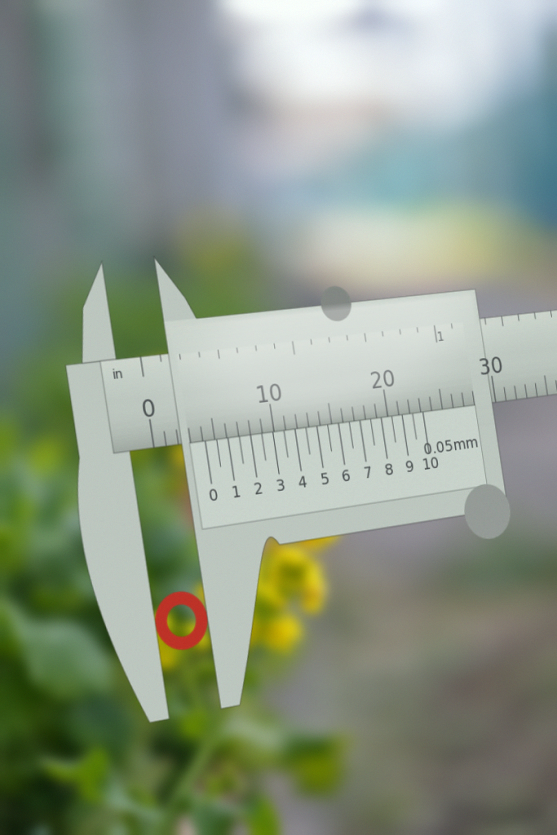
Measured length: 4.2 mm
